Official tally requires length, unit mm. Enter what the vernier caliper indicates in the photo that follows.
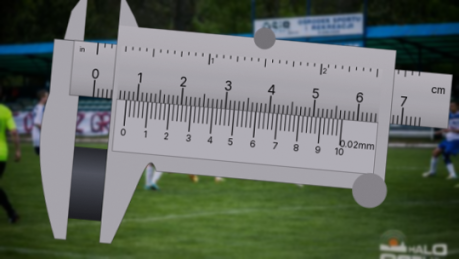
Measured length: 7.5 mm
